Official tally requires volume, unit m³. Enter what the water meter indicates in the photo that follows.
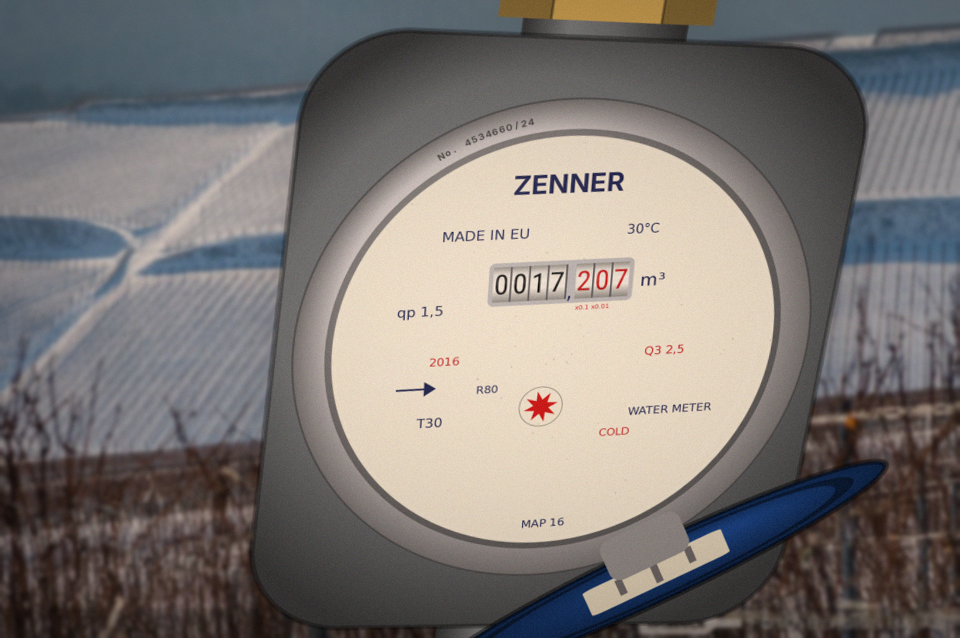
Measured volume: 17.207 m³
